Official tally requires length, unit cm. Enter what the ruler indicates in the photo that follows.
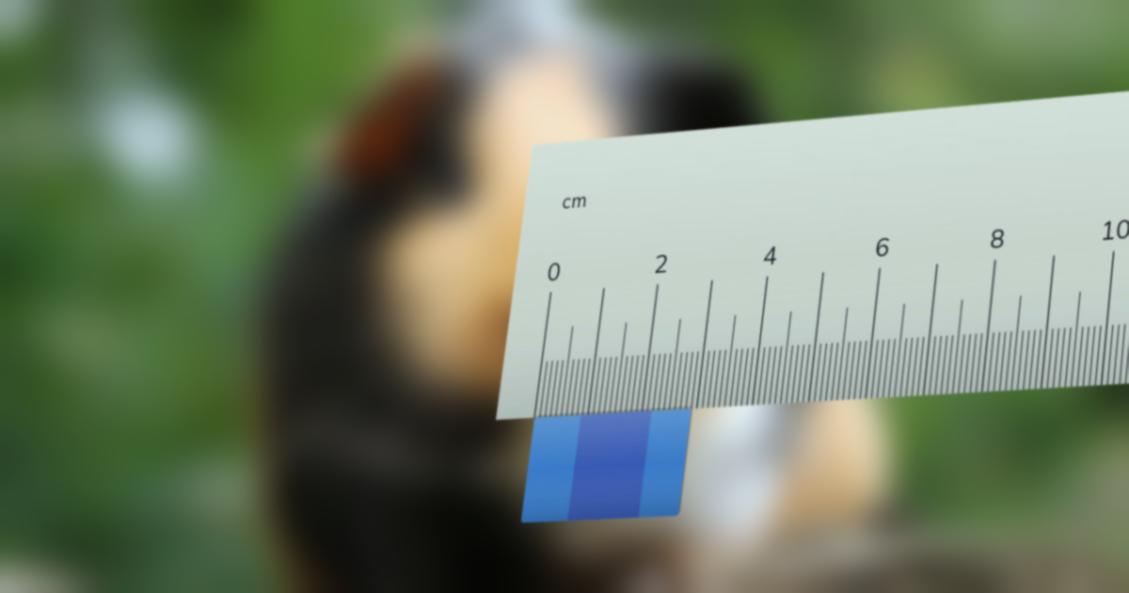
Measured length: 2.9 cm
